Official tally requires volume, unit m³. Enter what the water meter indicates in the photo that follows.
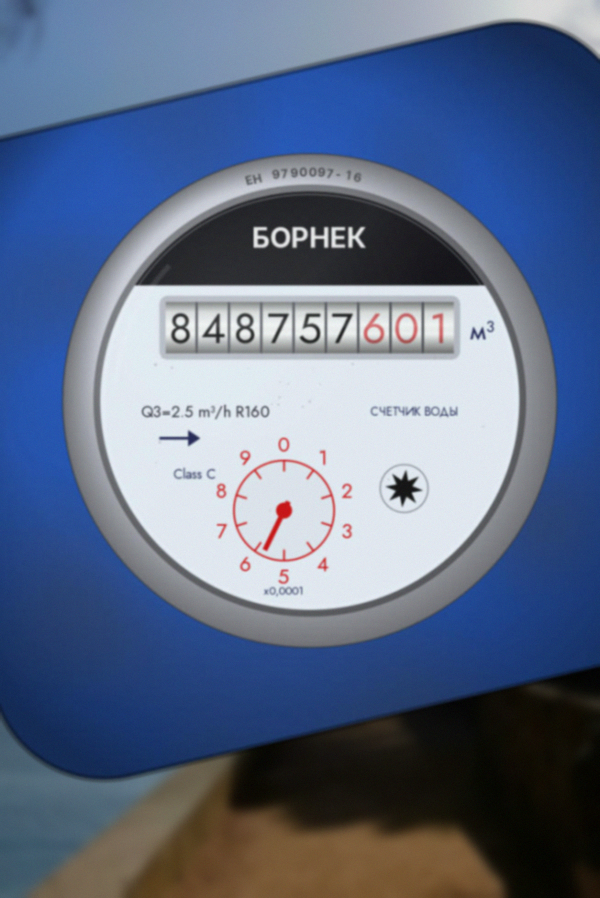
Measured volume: 848757.6015 m³
